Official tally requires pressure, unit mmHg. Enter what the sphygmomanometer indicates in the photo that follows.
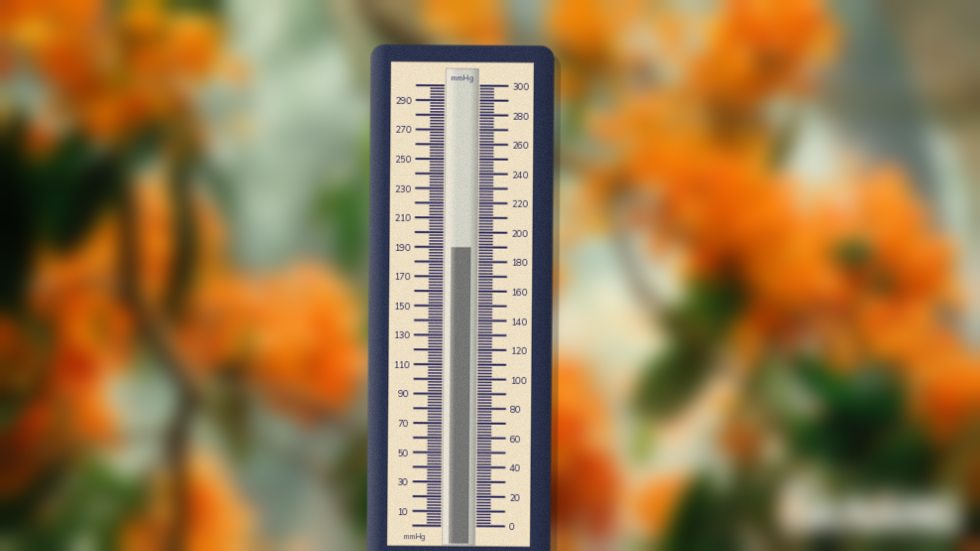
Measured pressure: 190 mmHg
